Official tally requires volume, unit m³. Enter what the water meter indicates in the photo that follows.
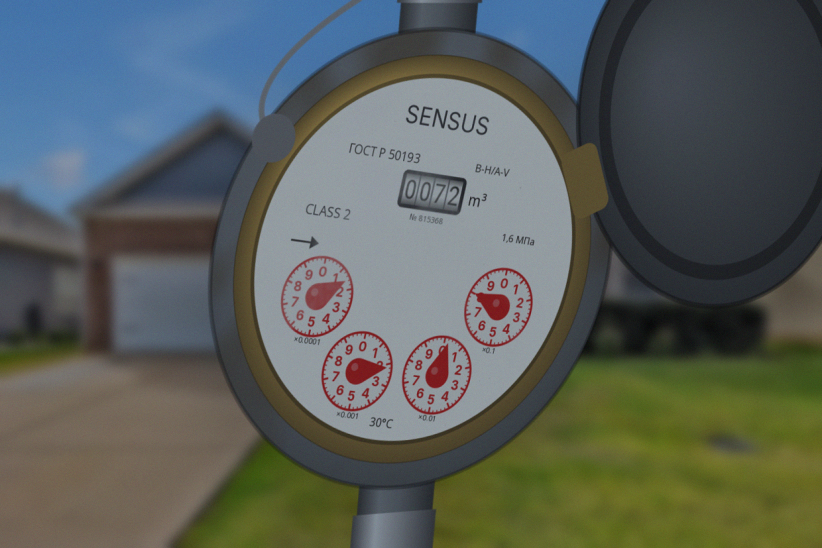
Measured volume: 72.8021 m³
